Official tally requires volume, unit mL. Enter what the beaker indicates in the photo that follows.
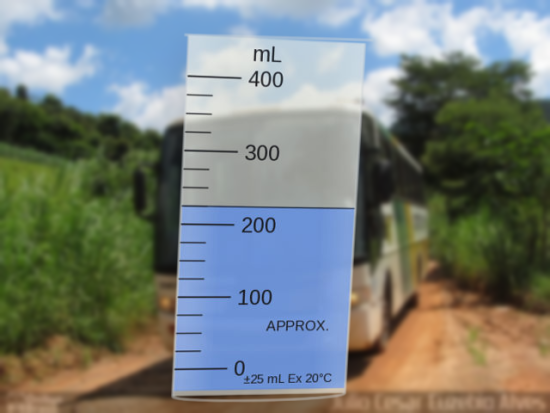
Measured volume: 225 mL
